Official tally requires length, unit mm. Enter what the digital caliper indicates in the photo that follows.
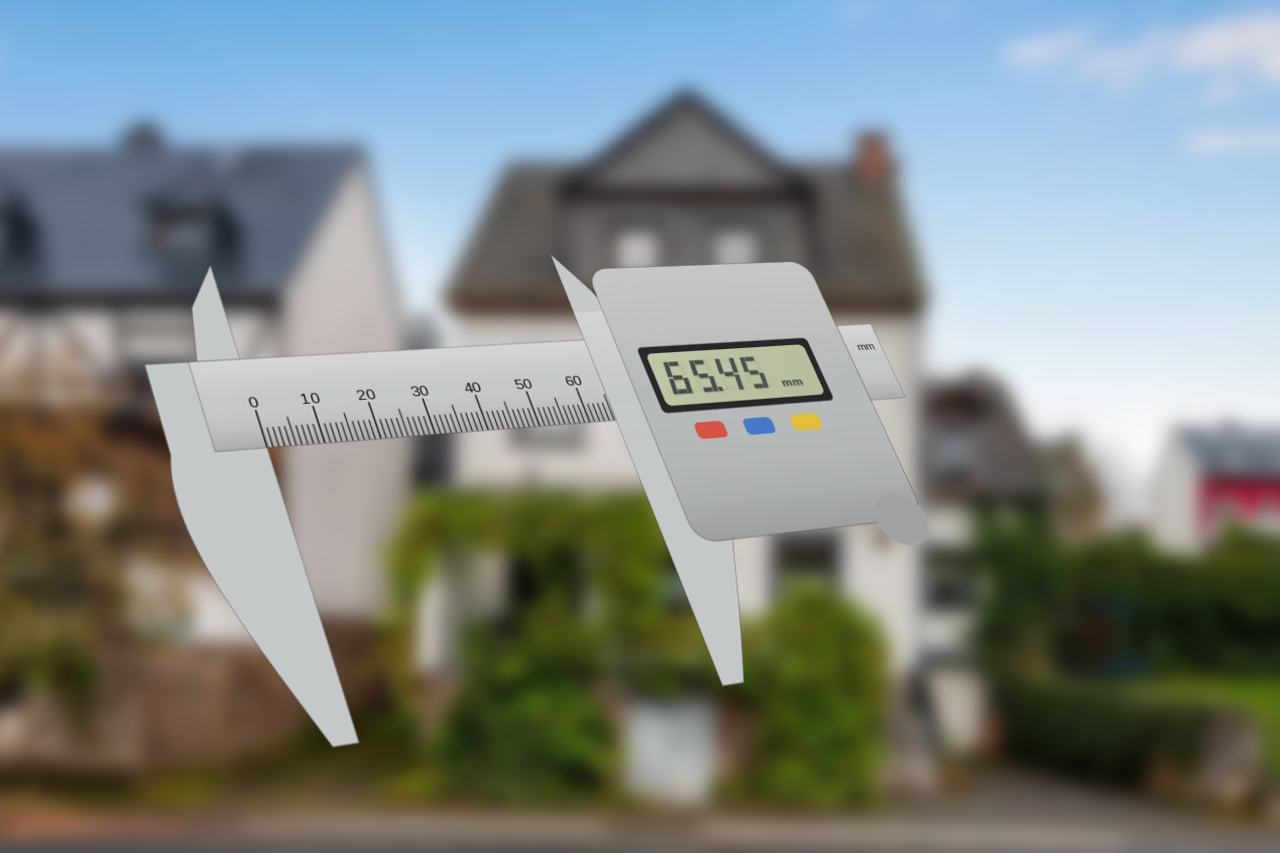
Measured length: 65.45 mm
